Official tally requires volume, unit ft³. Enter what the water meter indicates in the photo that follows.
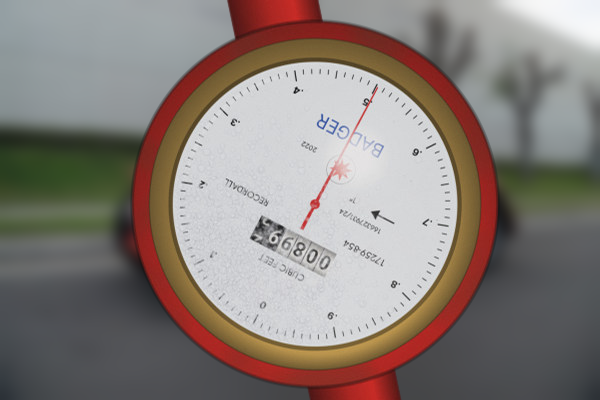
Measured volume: 8992.50 ft³
